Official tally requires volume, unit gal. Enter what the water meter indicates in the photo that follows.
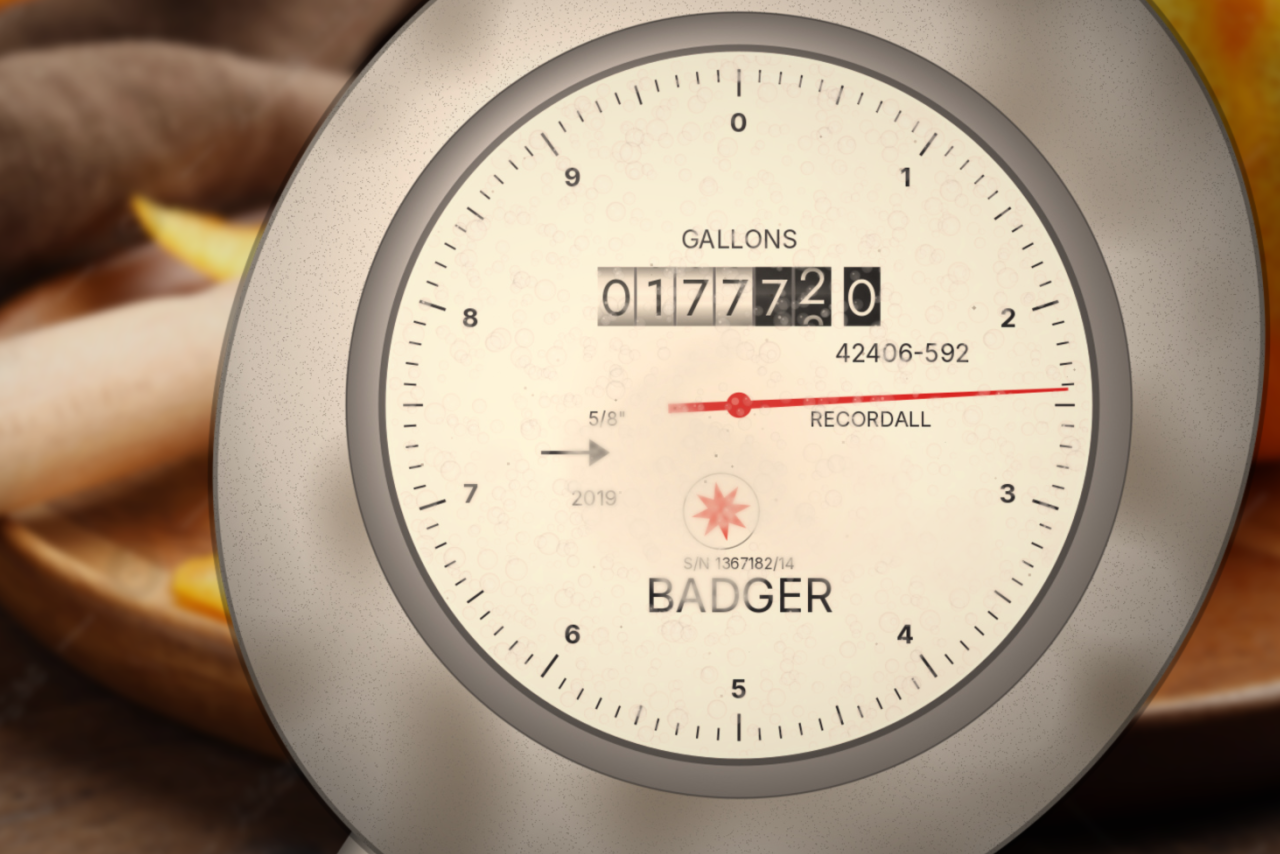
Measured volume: 177722.4 gal
